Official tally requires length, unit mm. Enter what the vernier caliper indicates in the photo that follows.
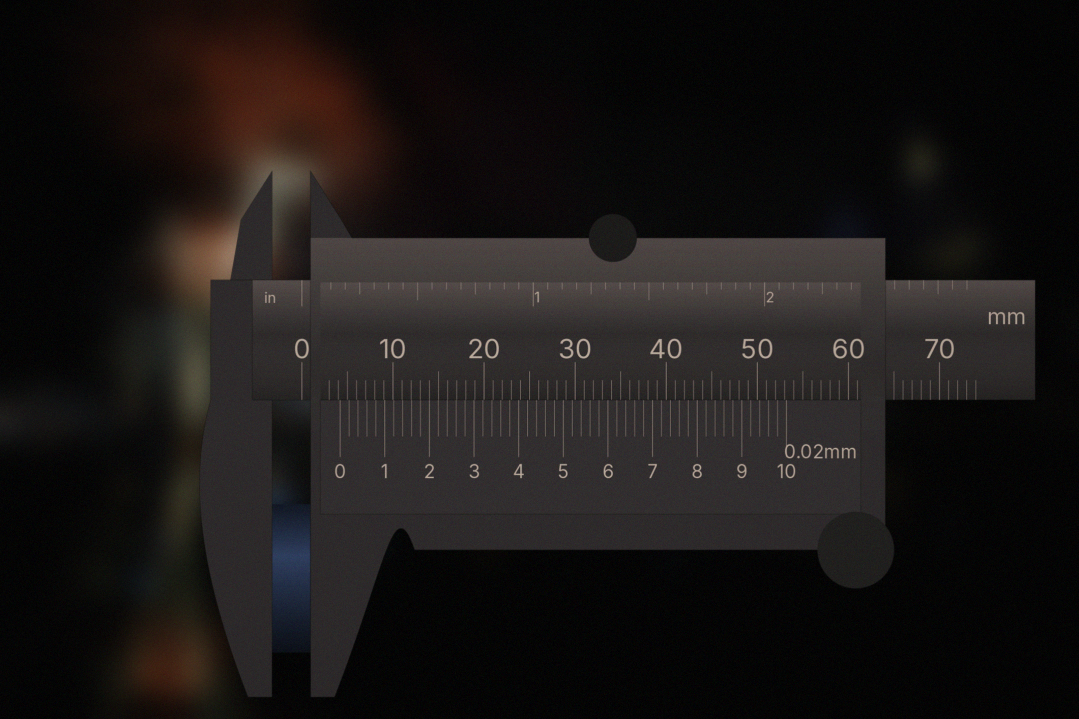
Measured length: 4.2 mm
